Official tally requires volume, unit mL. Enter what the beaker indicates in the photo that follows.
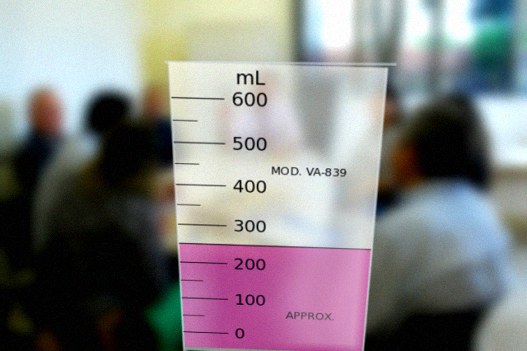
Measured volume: 250 mL
